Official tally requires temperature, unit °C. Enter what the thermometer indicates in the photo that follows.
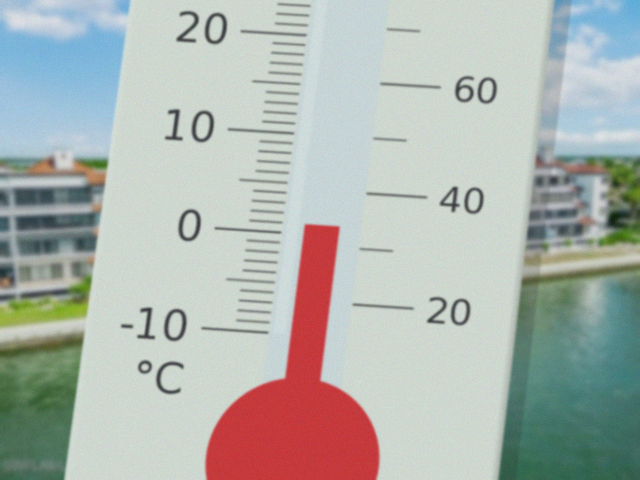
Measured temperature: 1 °C
